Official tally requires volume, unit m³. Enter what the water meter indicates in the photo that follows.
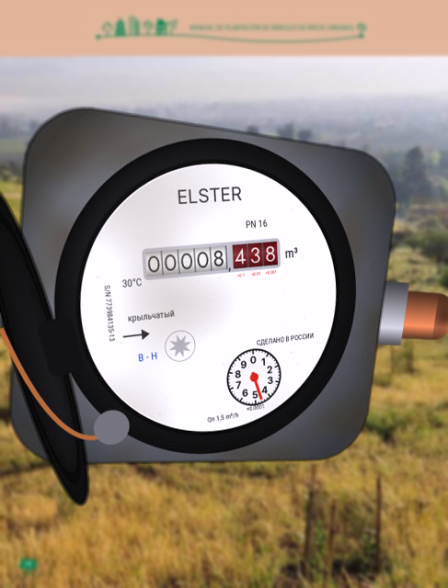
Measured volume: 8.4384 m³
